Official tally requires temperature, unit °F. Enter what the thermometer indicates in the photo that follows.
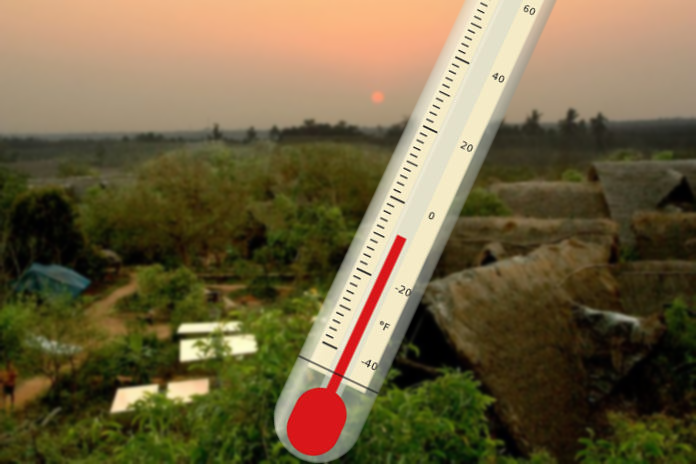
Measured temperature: -8 °F
